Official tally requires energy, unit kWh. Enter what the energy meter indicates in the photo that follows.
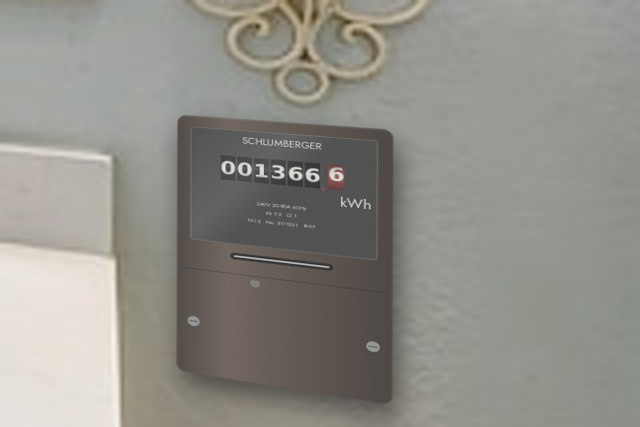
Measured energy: 1366.6 kWh
